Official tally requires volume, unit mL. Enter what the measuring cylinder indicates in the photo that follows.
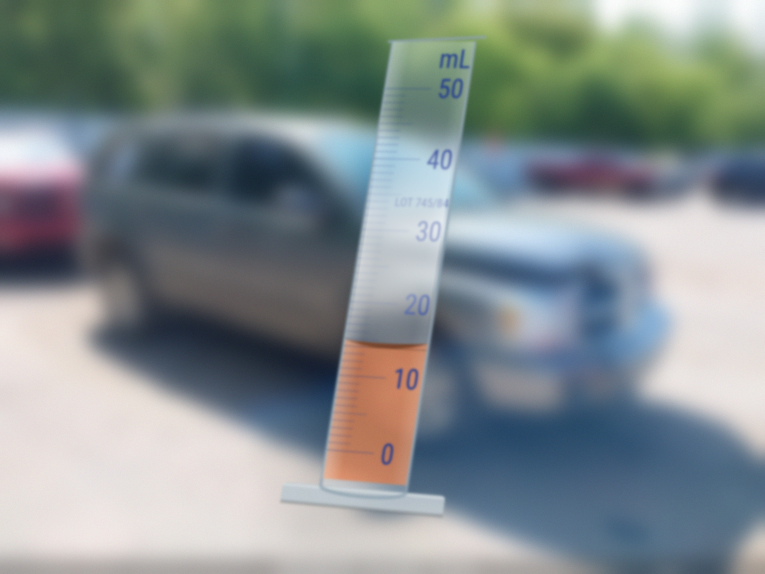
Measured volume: 14 mL
